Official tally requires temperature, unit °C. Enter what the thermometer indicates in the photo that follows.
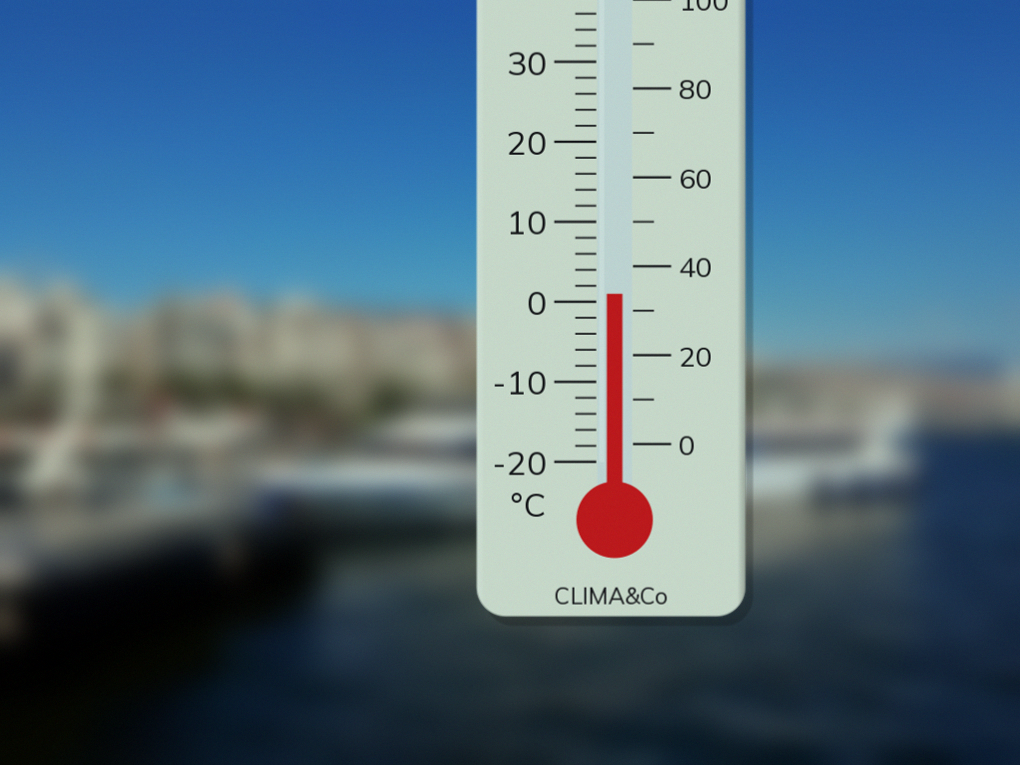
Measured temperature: 1 °C
